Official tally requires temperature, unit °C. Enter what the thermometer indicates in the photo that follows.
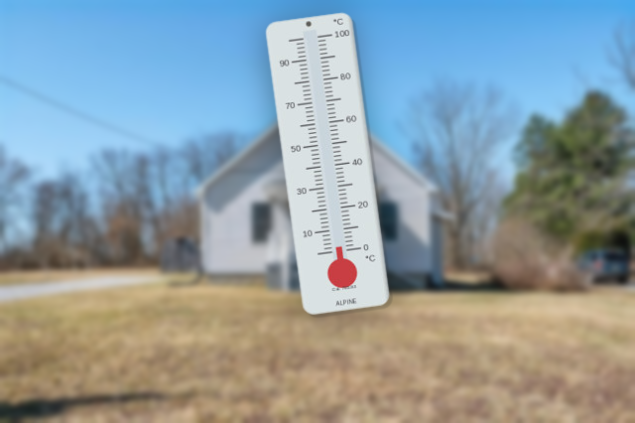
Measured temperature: 2 °C
